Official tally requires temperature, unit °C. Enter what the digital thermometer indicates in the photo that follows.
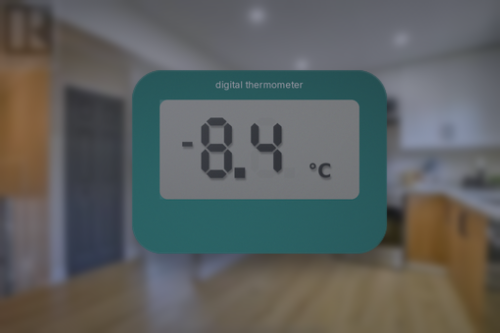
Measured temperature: -8.4 °C
